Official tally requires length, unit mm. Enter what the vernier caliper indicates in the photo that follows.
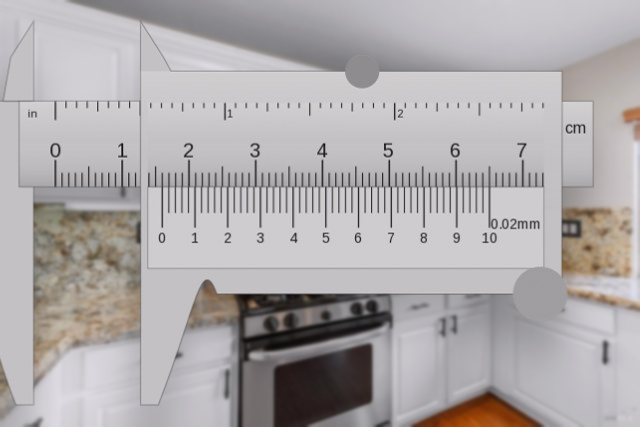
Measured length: 16.0 mm
